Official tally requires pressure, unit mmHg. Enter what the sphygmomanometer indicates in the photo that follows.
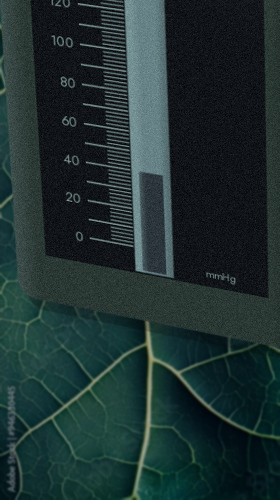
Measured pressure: 40 mmHg
